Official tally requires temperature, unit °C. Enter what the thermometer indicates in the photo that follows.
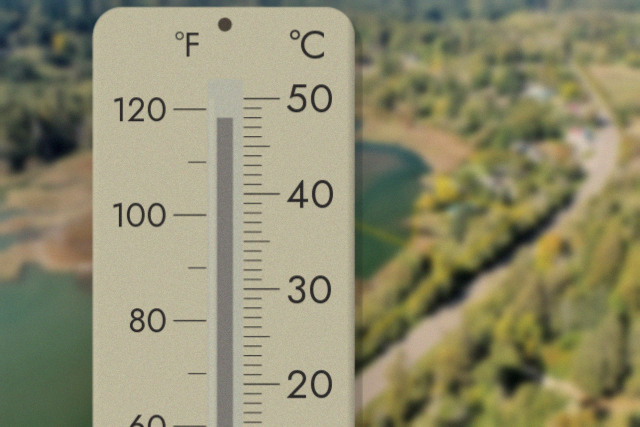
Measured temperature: 48 °C
